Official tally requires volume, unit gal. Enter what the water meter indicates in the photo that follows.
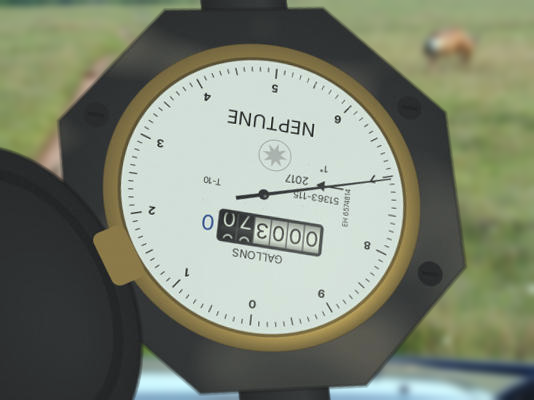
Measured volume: 3697.0 gal
